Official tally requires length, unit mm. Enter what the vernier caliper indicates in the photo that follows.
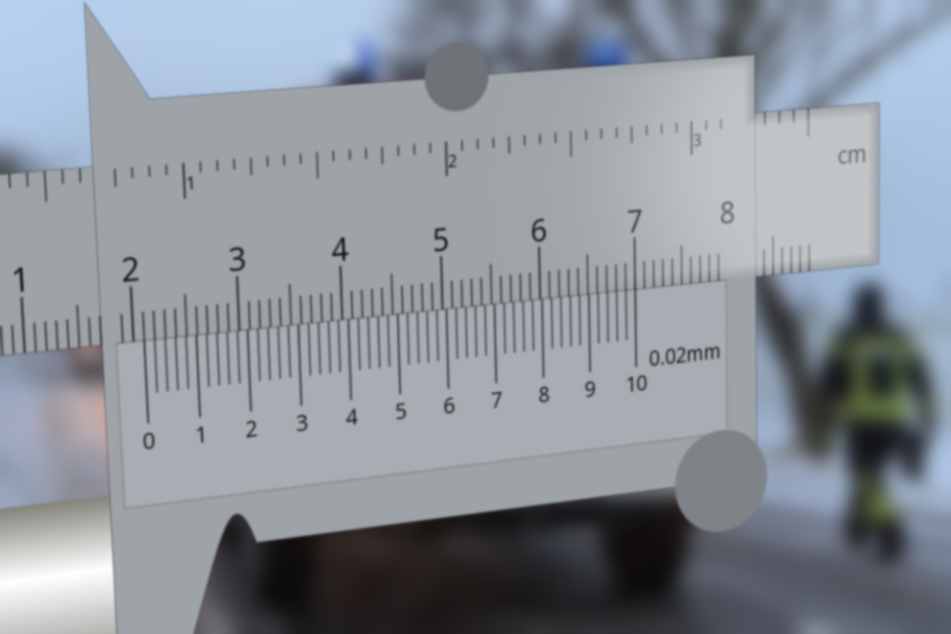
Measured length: 21.0 mm
